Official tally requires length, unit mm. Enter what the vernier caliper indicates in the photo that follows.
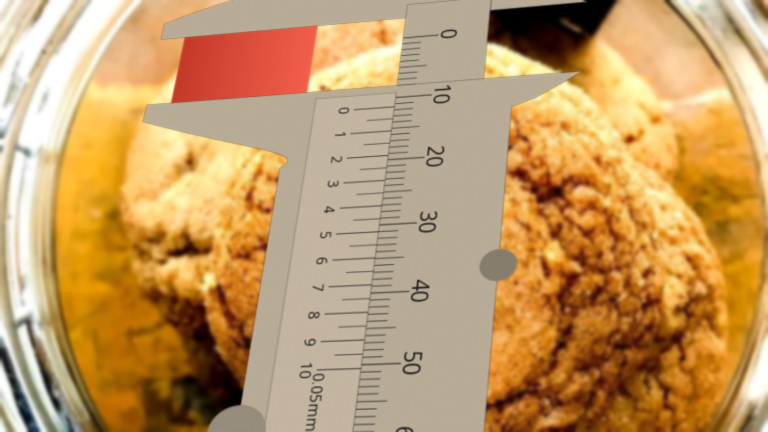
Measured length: 11.5 mm
